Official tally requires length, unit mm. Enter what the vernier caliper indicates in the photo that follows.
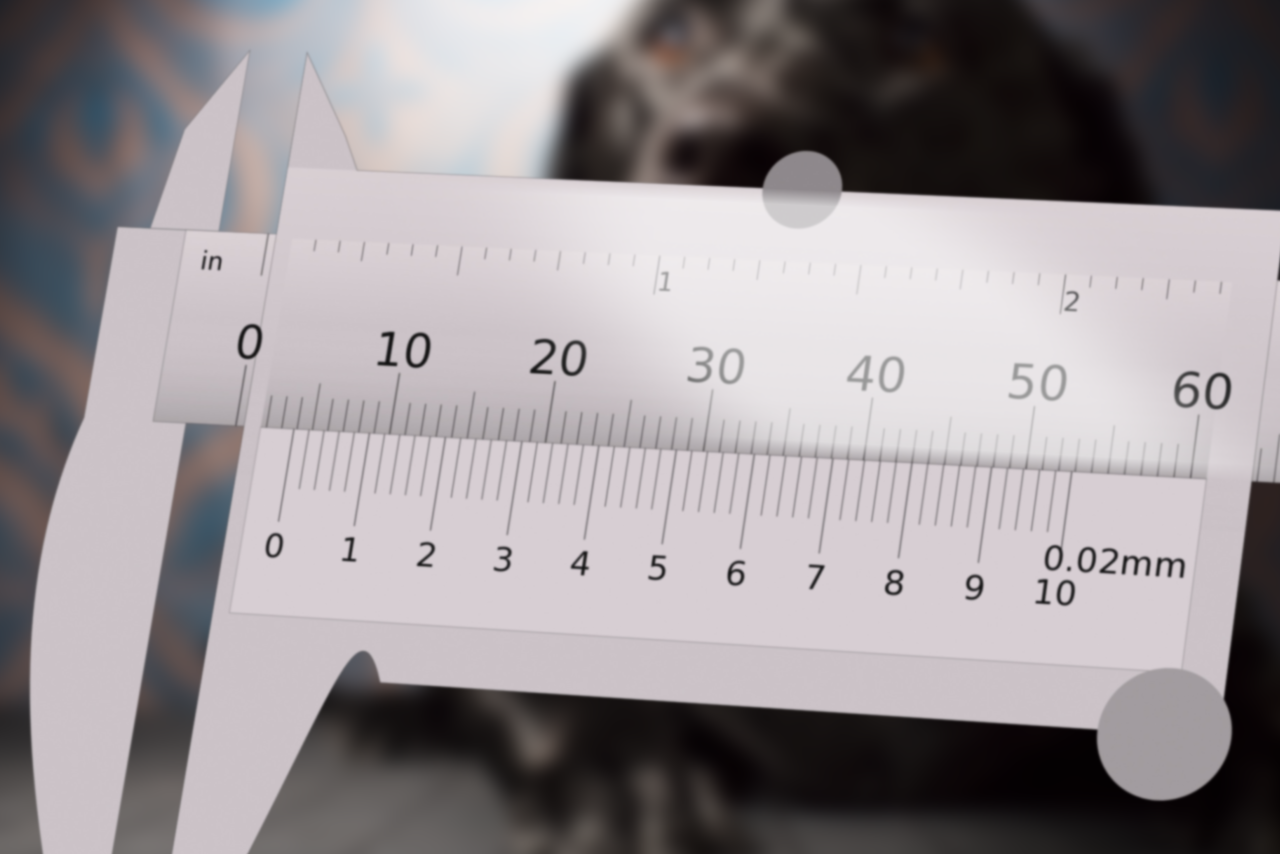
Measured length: 3.8 mm
